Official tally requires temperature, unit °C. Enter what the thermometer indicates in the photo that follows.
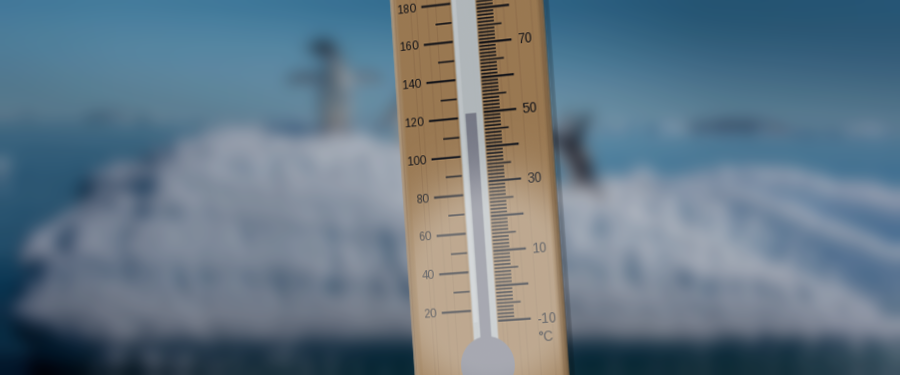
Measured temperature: 50 °C
